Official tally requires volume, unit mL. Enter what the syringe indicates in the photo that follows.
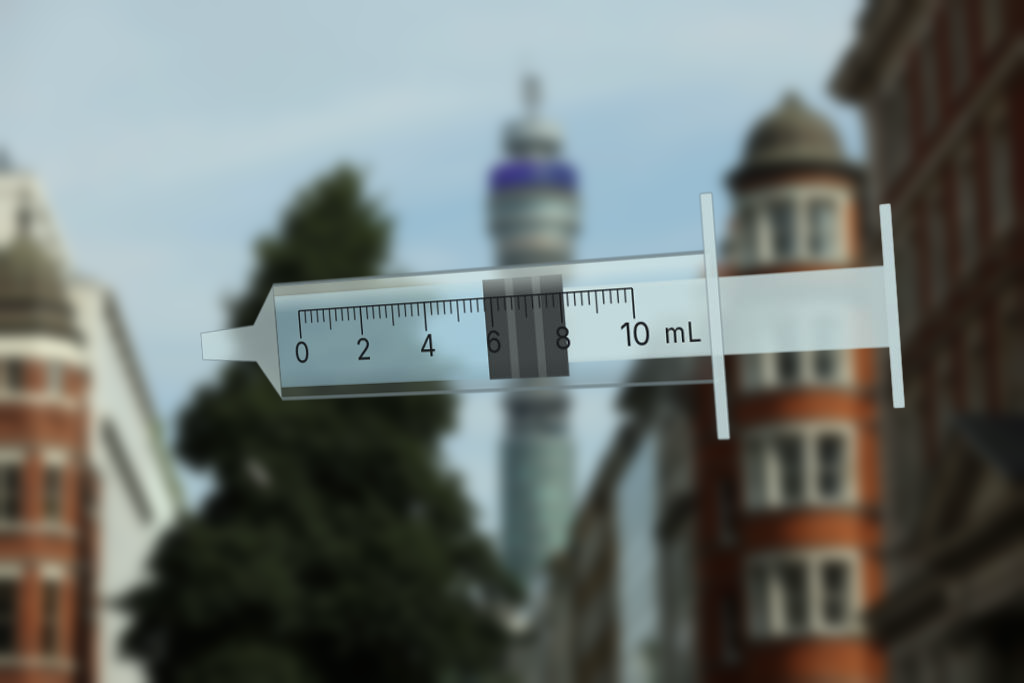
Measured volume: 5.8 mL
